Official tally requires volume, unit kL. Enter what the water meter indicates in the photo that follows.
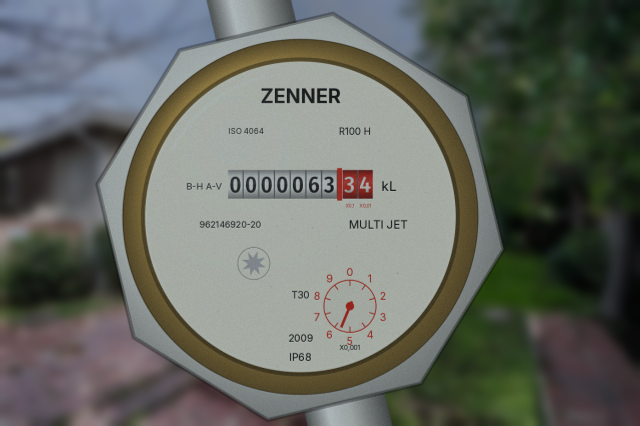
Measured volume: 63.345 kL
